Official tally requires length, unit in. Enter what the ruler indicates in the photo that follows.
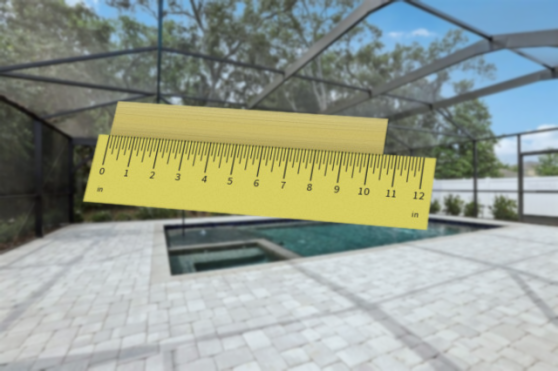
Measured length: 10.5 in
